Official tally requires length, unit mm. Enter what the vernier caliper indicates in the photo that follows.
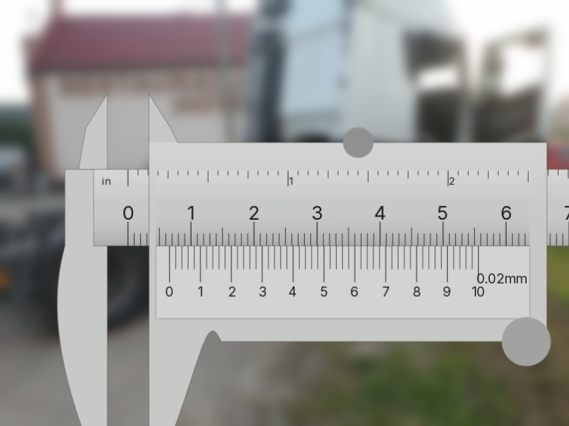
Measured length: 6.6 mm
